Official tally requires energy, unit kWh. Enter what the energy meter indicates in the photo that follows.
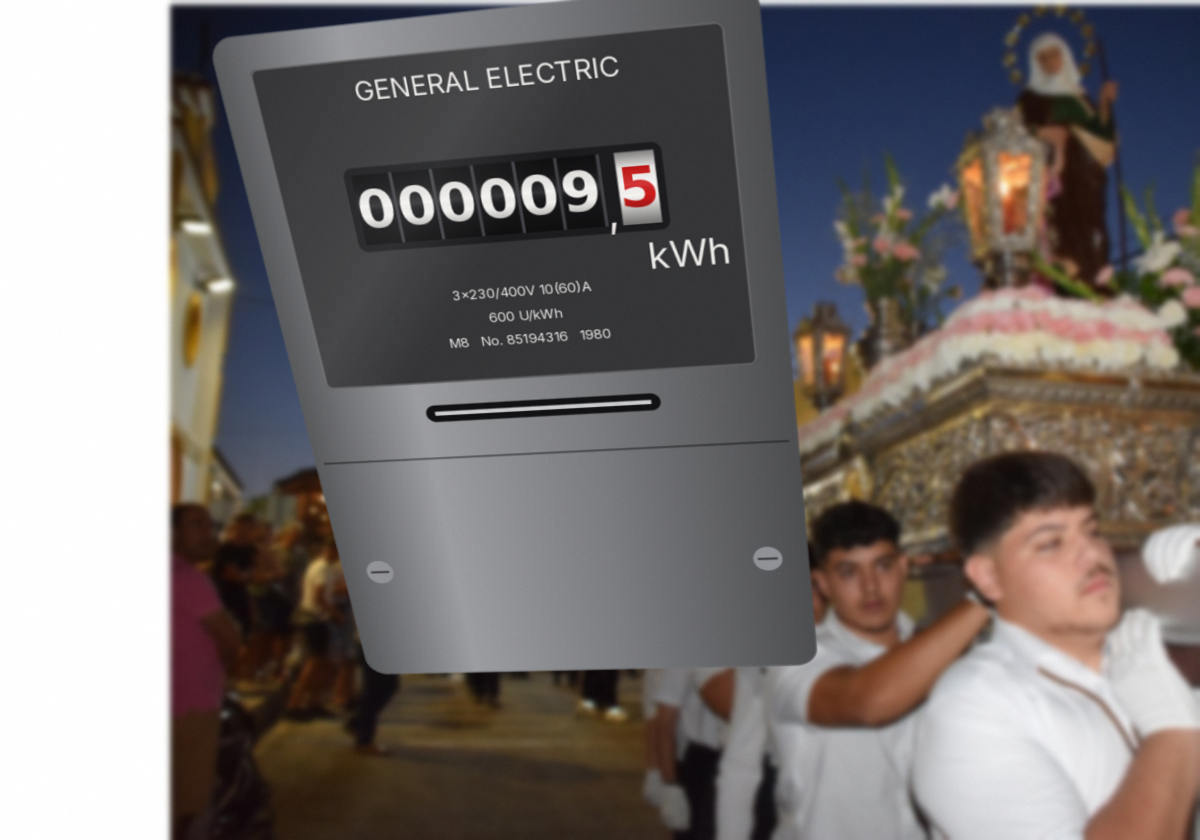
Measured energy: 9.5 kWh
